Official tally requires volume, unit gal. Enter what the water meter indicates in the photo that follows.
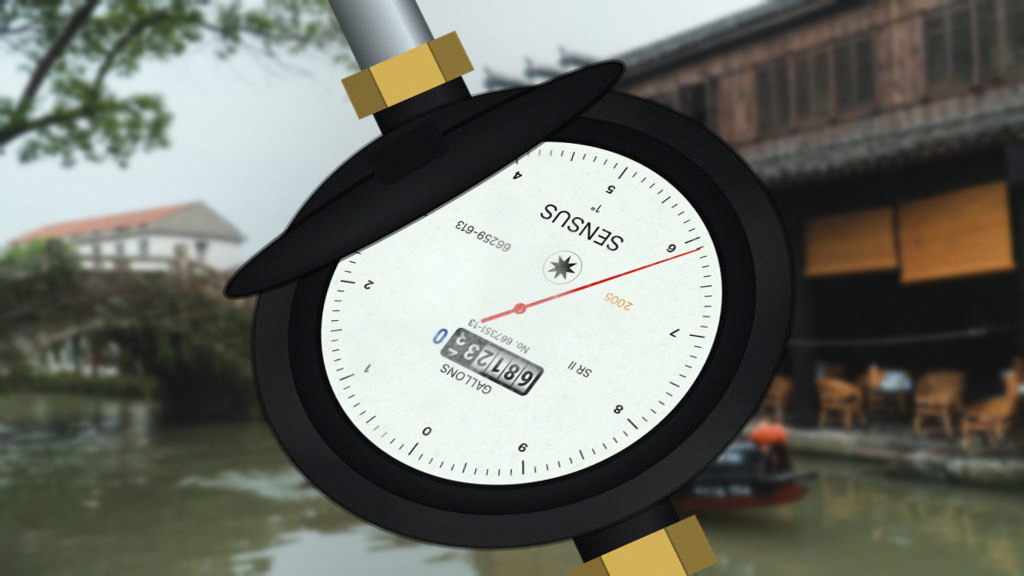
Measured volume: 6812326.1 gal
